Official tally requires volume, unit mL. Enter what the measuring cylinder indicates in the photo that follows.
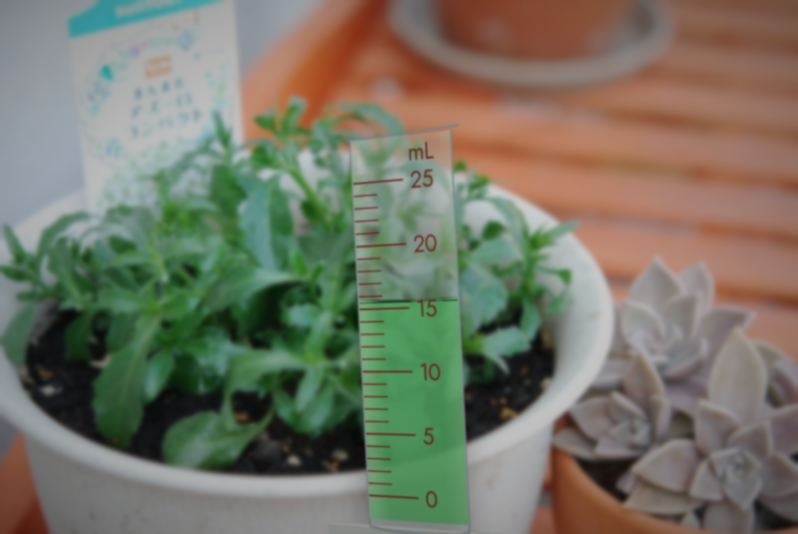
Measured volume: 15.5 mL
